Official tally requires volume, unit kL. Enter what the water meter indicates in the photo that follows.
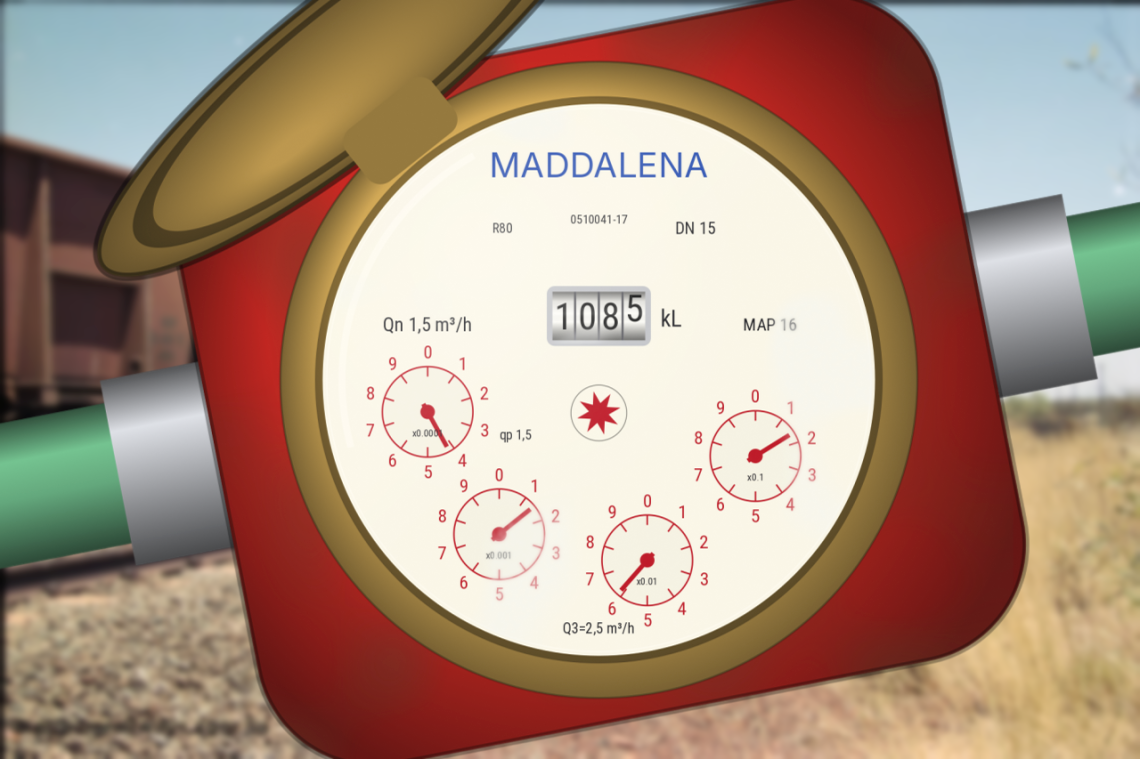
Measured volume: 1085.1614 kL
